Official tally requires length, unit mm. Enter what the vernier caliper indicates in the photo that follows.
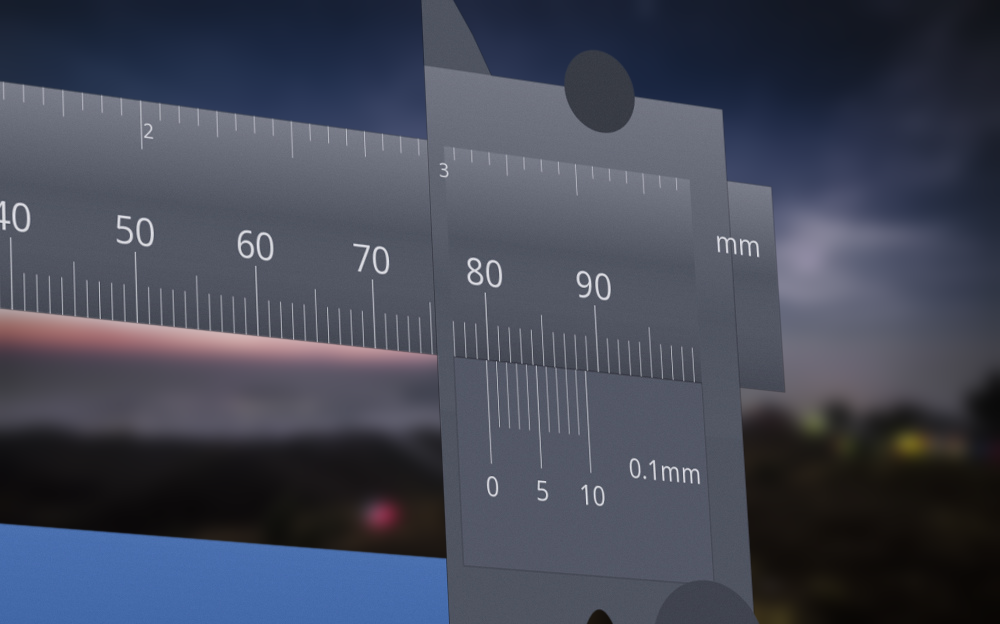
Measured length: 79.8 mm
